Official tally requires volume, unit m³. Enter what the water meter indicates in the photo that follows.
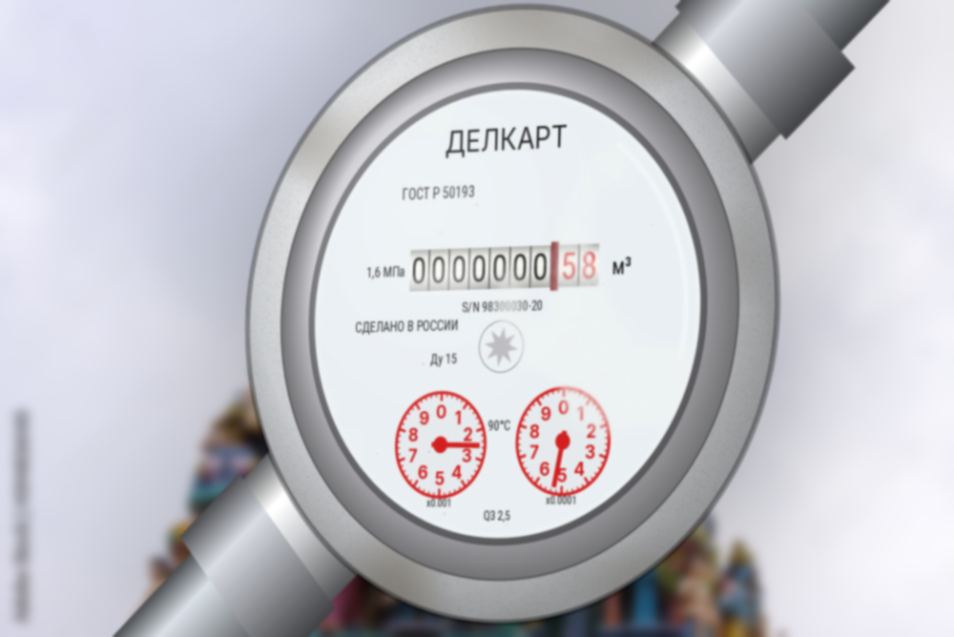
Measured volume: 0.5825 m³
